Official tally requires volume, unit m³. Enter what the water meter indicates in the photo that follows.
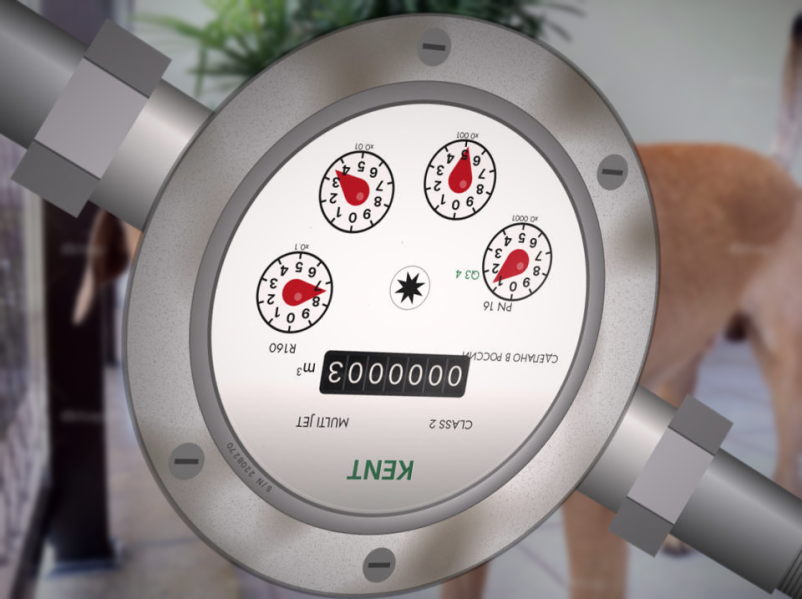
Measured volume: 3.7351 m³
